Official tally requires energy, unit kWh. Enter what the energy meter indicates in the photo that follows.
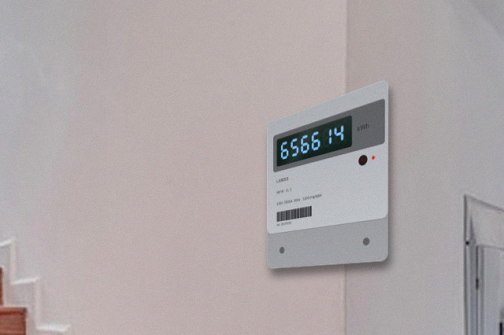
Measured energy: 656614 kWh
